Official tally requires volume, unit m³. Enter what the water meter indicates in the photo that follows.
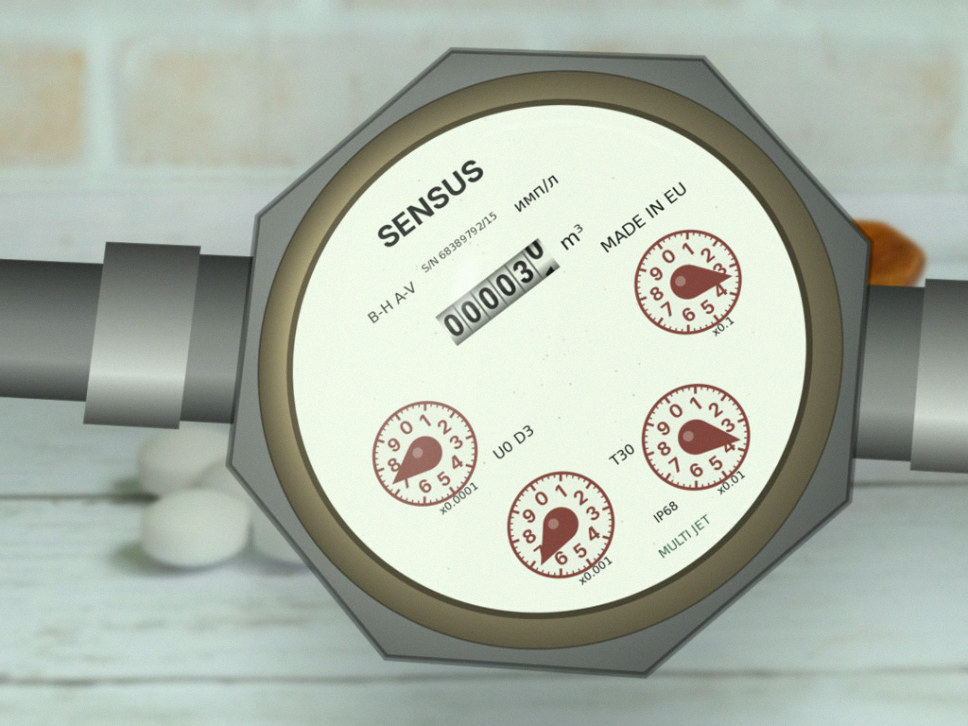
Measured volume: 30.3367 m³
